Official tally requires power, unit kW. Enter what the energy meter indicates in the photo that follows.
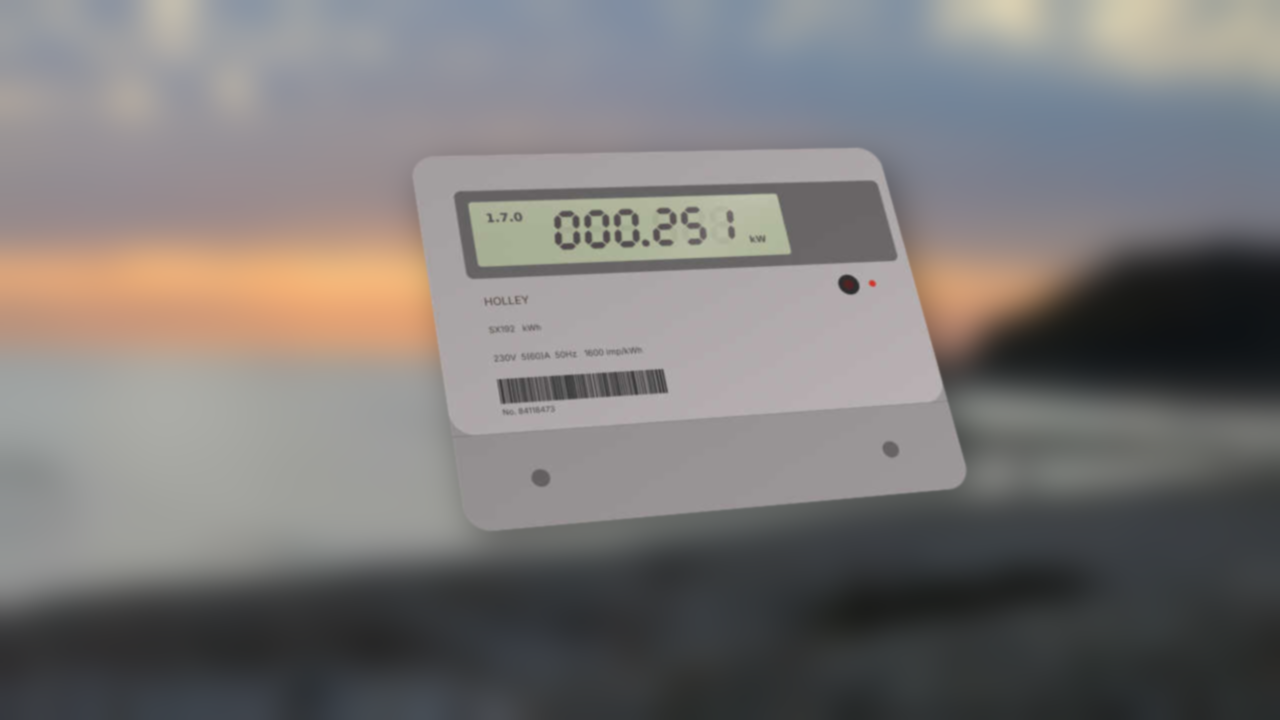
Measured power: 0.251 kW
